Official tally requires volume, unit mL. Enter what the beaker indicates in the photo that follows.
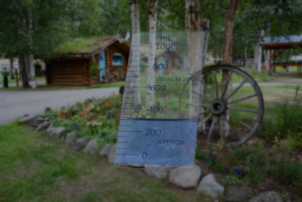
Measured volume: 300 mL
